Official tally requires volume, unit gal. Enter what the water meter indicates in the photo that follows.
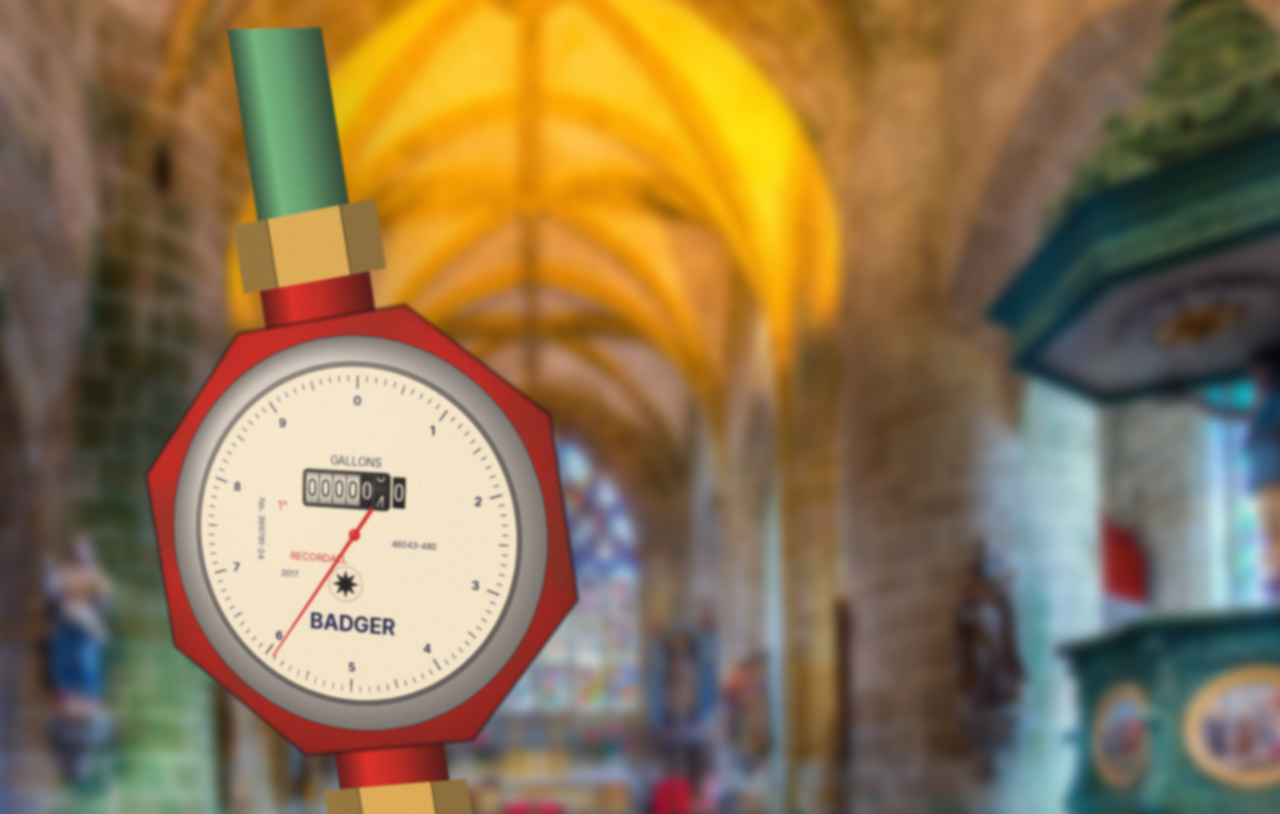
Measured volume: 35.9 gal
